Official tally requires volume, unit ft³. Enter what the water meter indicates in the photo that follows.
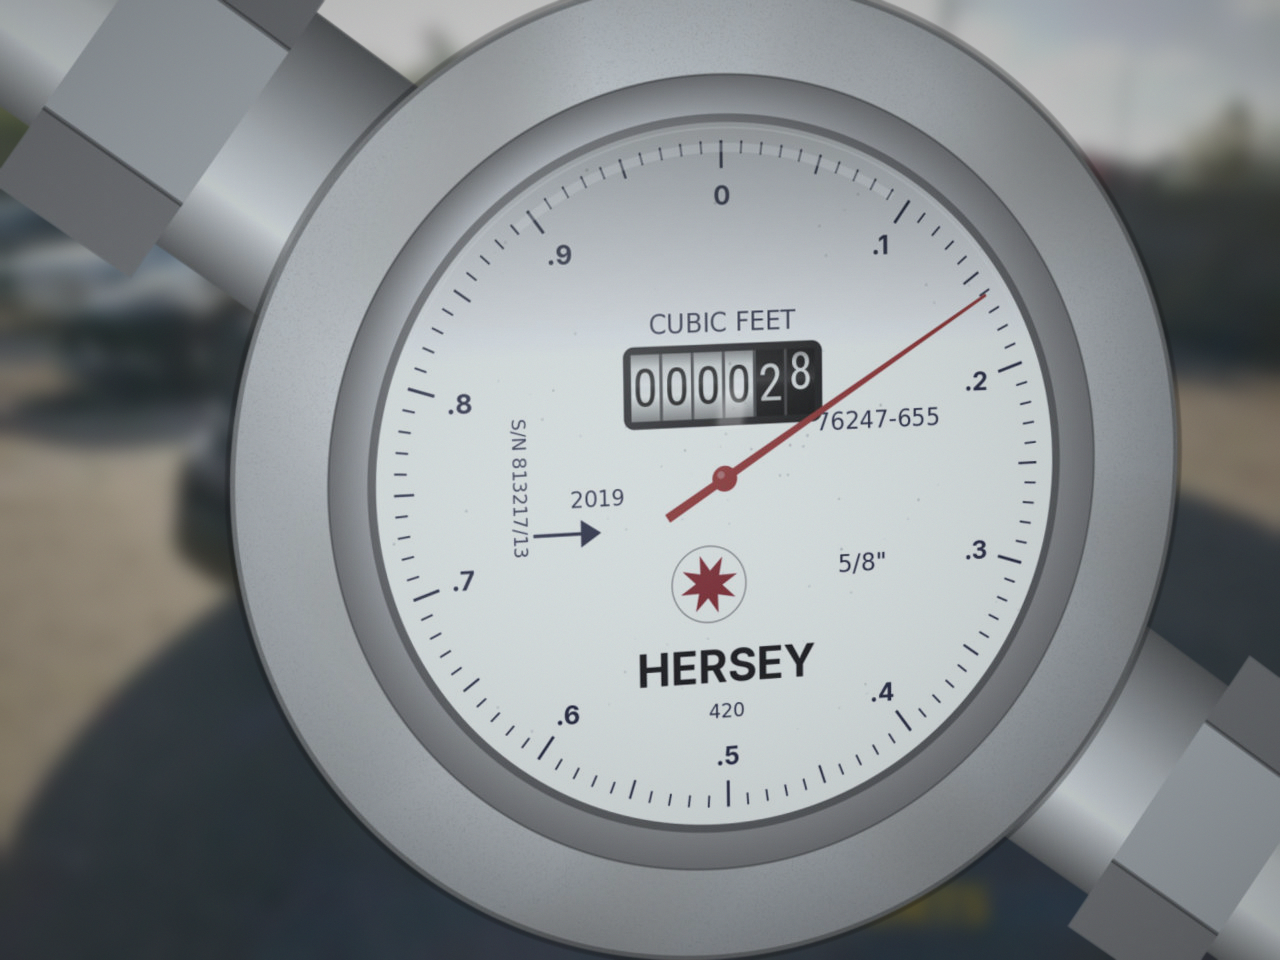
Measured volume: 28.16 ft³
